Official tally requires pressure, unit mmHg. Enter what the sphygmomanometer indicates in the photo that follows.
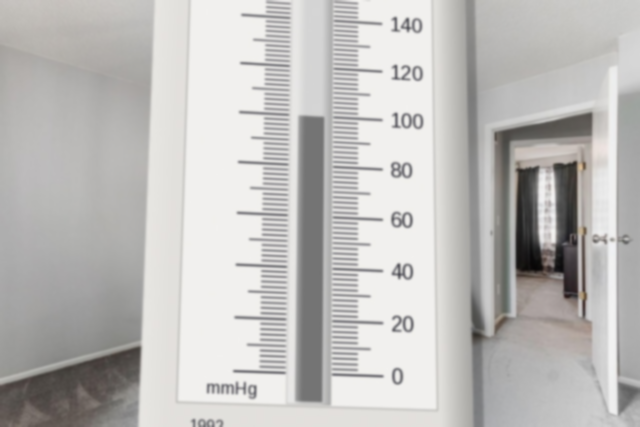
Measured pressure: 100 mmHg
